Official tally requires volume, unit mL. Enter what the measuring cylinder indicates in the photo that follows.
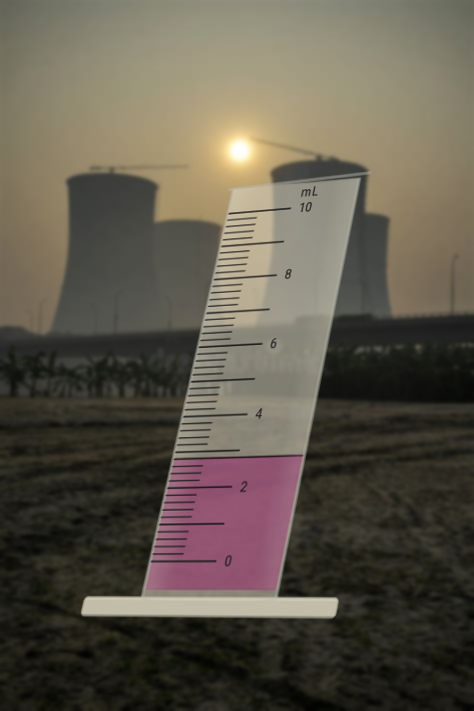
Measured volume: 2.8 mL
